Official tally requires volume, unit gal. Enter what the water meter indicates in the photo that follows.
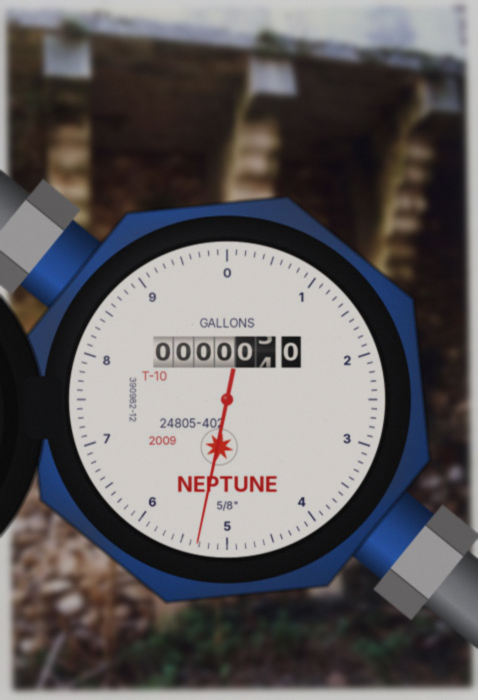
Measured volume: 35.3 gal
